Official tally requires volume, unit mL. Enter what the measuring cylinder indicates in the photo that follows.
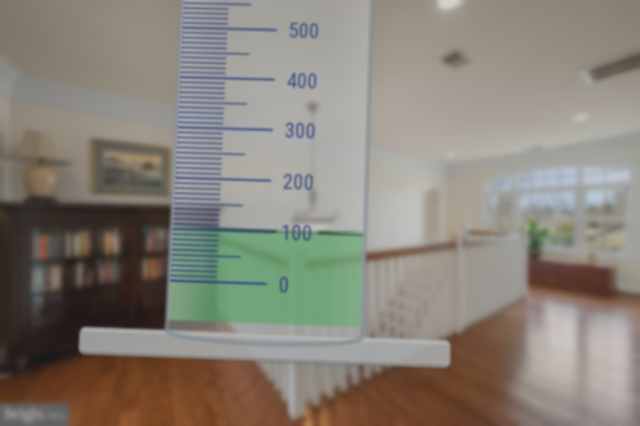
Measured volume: 100 mL
